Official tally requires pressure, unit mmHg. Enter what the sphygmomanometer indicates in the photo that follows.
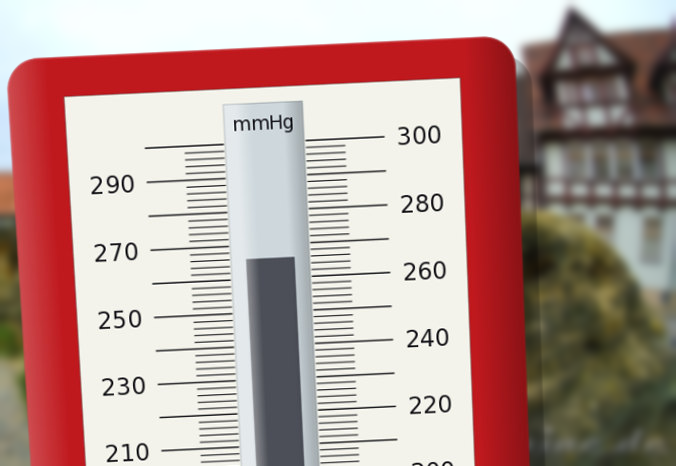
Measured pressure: 266 mmHg
